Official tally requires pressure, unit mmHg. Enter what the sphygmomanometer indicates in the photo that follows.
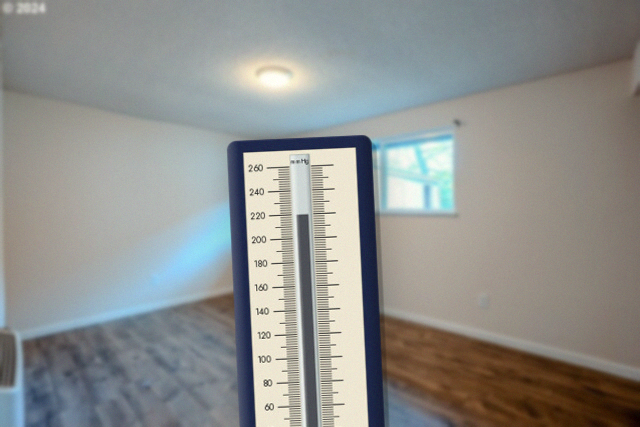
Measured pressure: 220 mmHg
